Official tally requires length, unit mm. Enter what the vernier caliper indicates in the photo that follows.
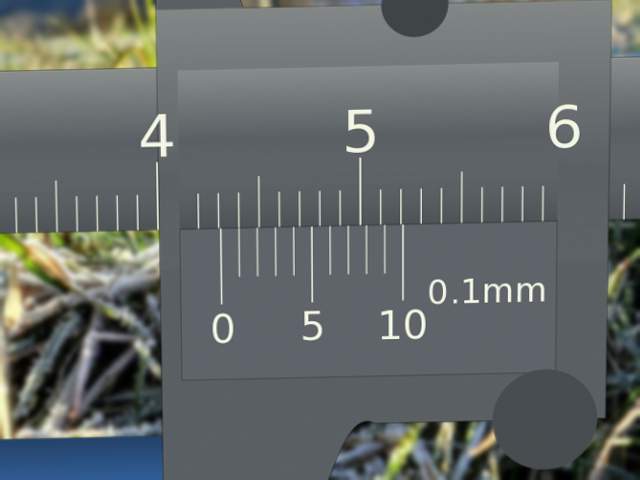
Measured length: 43.1 mm
